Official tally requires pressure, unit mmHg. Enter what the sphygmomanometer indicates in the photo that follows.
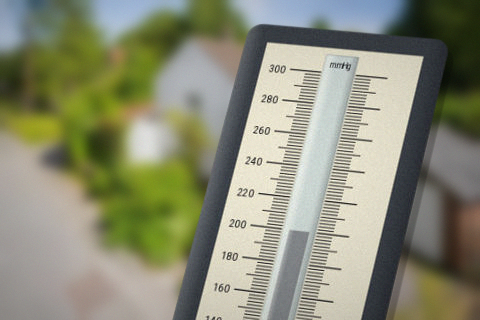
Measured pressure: 200 mmHg
